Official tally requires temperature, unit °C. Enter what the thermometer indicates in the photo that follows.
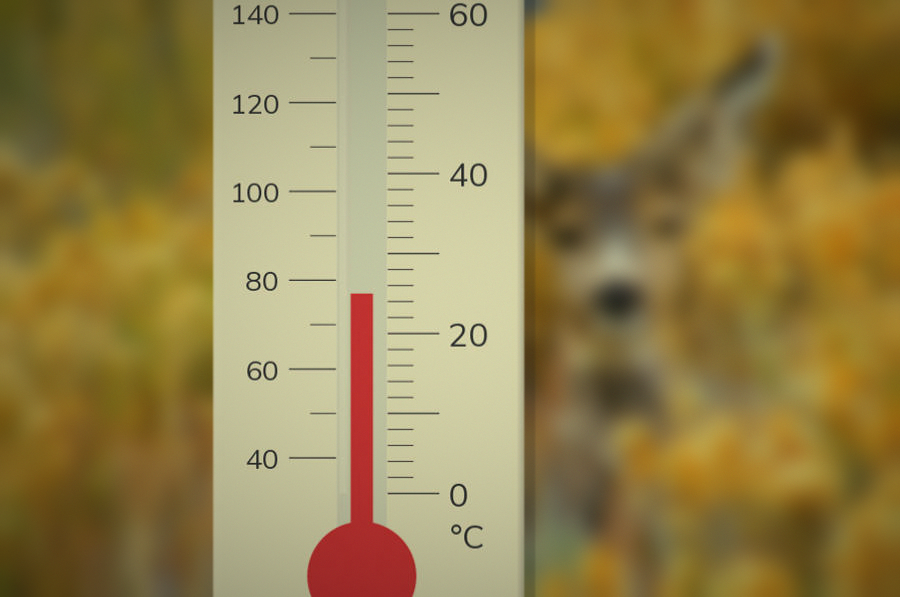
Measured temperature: 25 °C
